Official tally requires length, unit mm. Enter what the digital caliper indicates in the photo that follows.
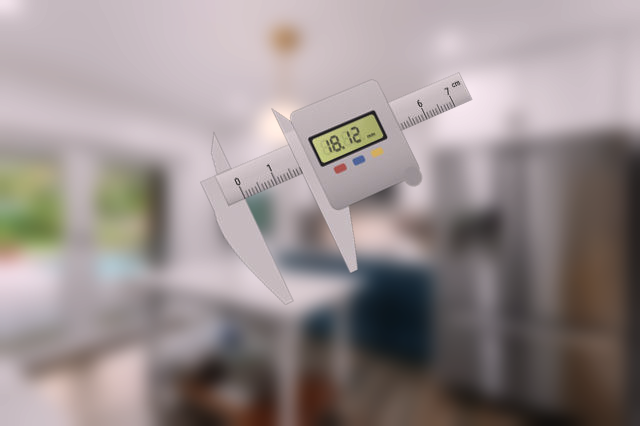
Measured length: 18.12 mm
